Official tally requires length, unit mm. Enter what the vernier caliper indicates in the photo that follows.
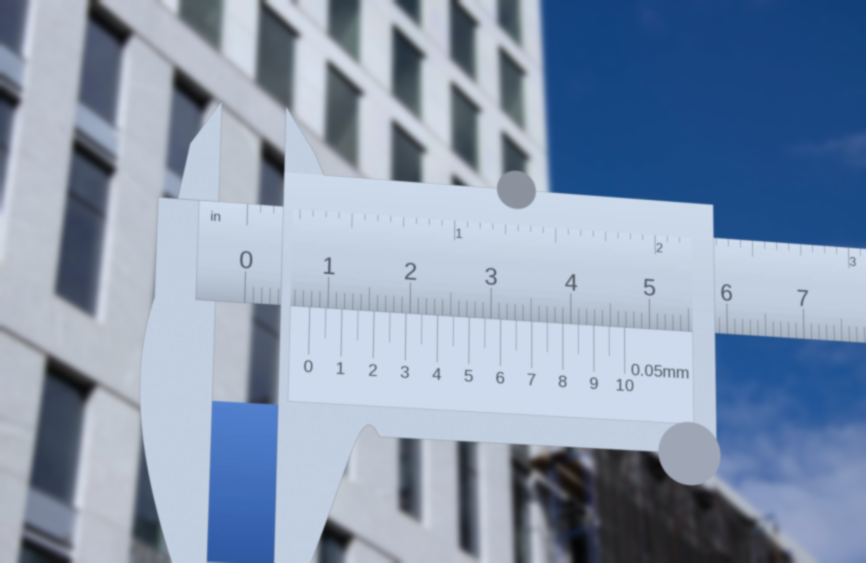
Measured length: 7.8 mm
